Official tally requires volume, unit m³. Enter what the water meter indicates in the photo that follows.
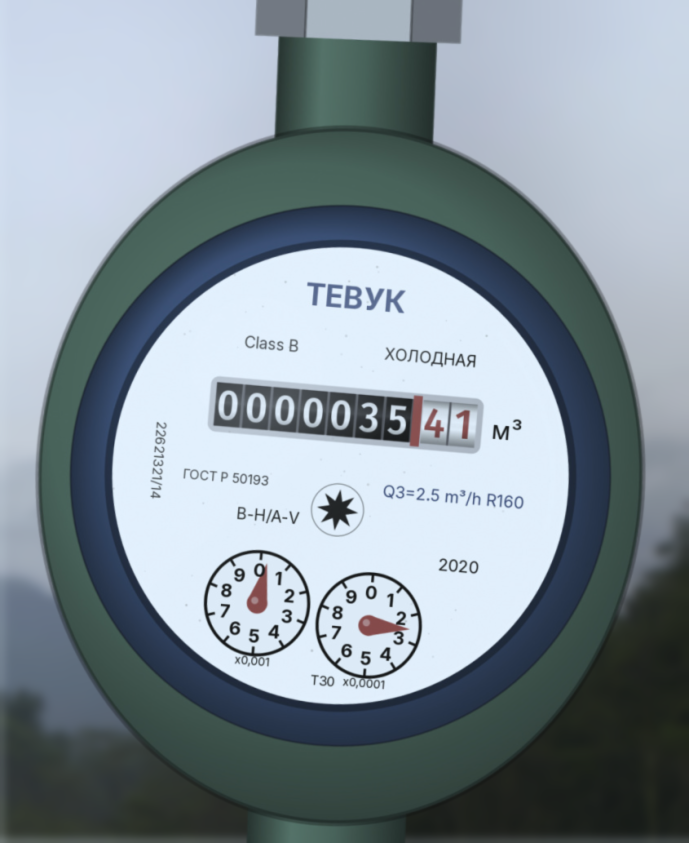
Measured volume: 35.4102 m³
